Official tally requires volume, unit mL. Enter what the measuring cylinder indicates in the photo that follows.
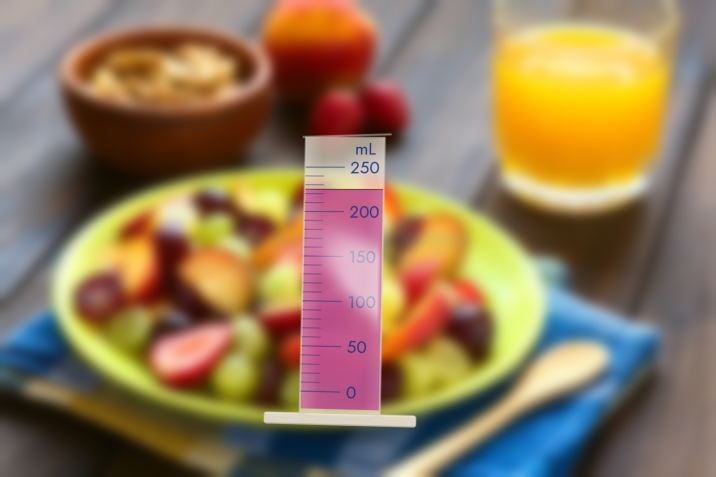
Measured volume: 225 mL
